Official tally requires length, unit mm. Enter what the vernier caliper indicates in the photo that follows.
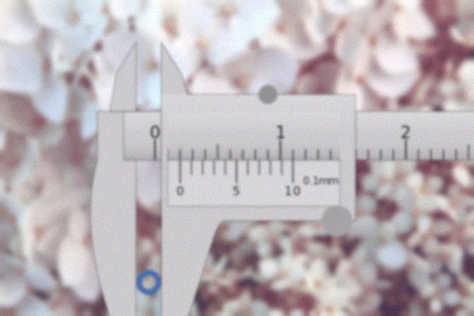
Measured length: 2.0 mm
